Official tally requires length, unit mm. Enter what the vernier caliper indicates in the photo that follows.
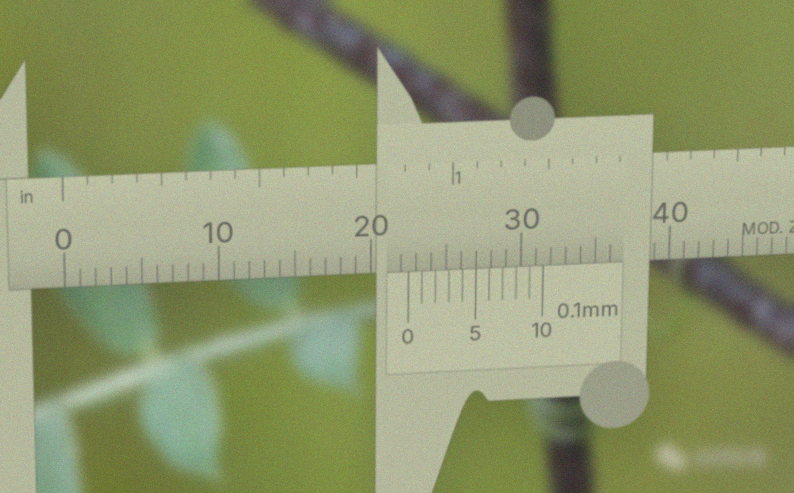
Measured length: 22.5 mm
